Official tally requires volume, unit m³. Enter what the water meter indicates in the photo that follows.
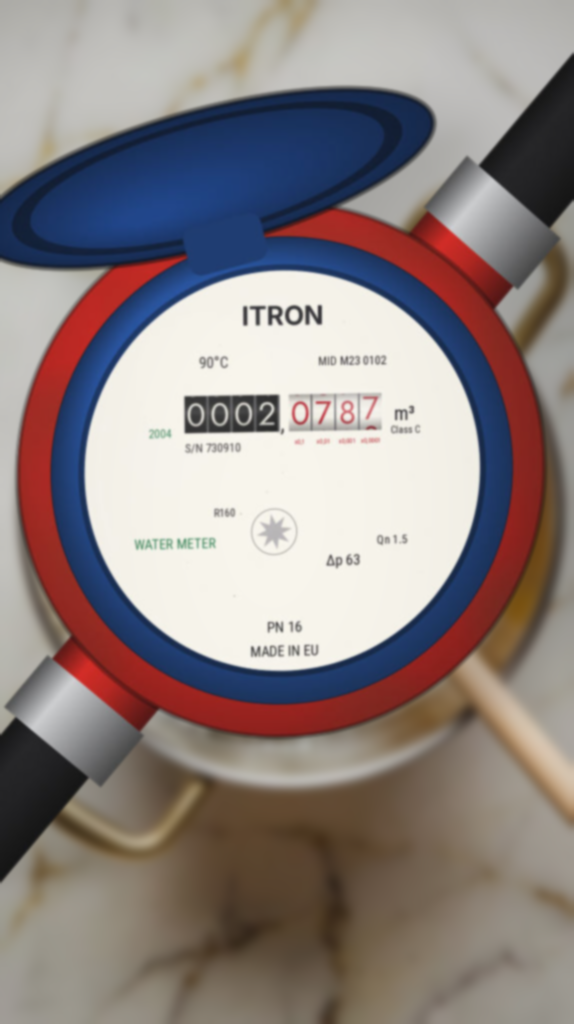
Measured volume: 2.0787 m³
